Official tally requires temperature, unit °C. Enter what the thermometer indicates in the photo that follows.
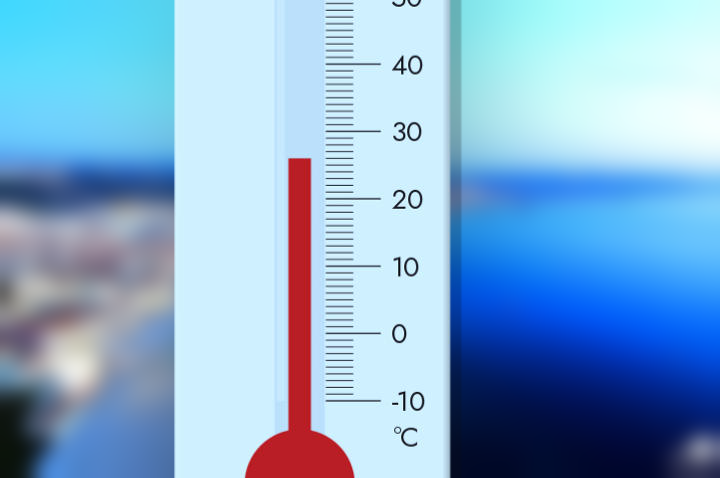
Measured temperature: 26 °C
